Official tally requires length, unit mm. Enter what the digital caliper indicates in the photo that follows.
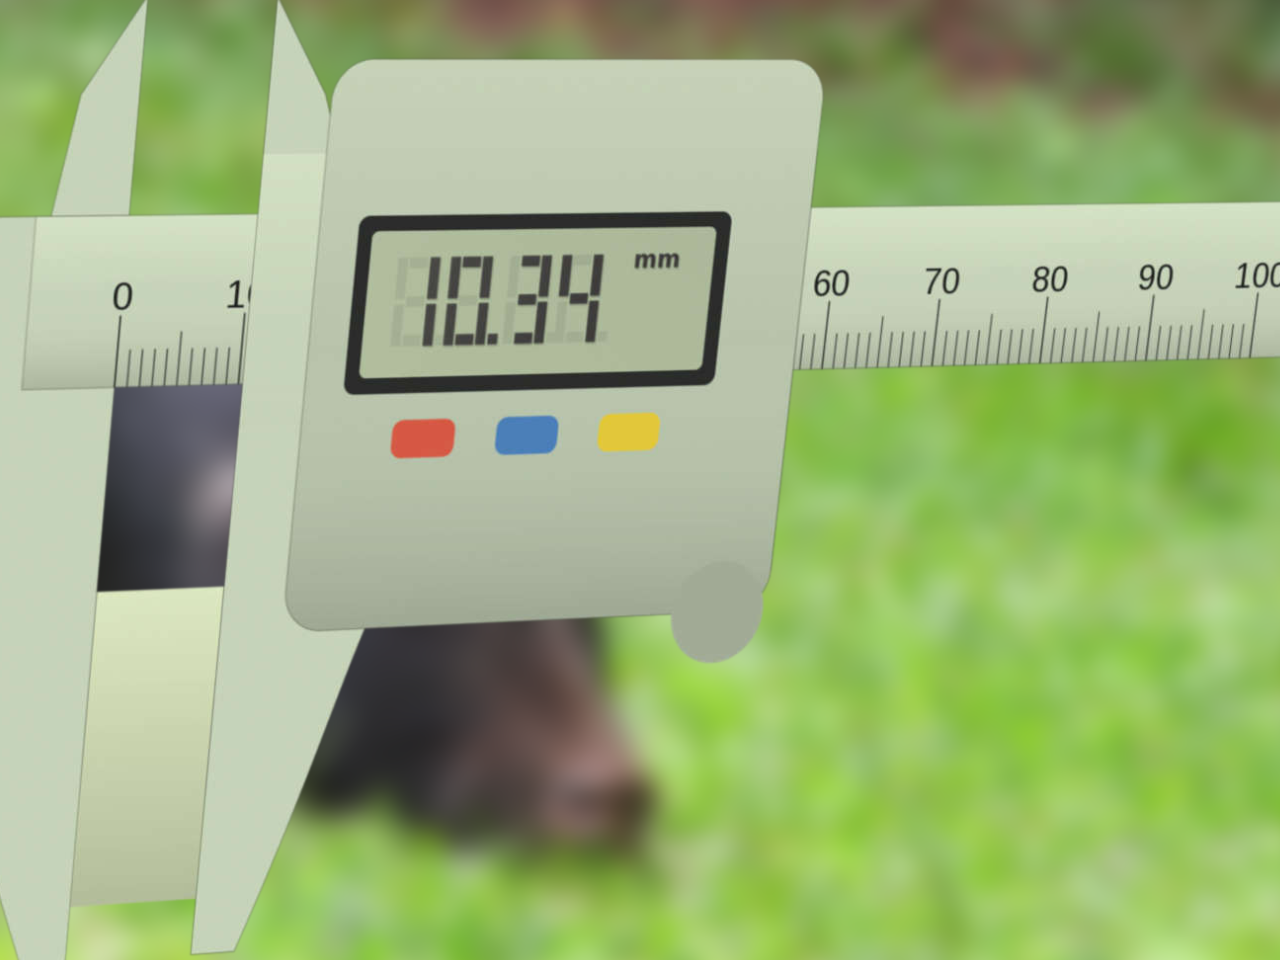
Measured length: 10.34 mm
